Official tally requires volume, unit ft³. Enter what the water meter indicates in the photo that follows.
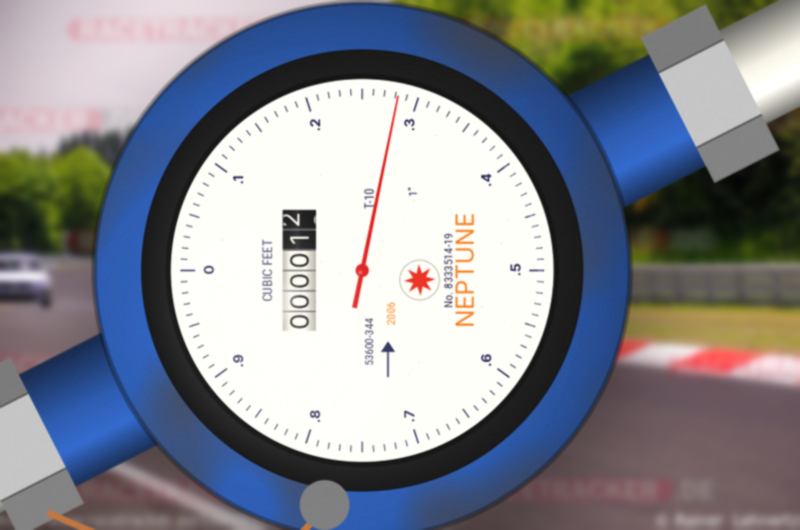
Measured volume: 12.28 ft³
